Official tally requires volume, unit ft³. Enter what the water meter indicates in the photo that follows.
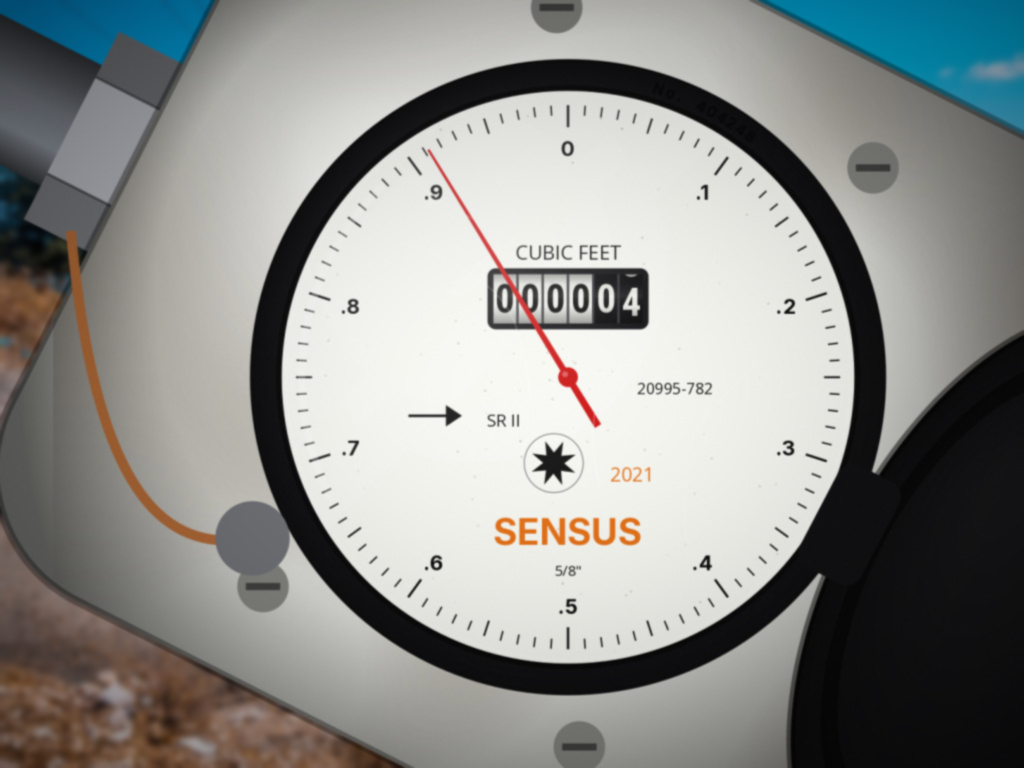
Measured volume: 3.91 ft³
